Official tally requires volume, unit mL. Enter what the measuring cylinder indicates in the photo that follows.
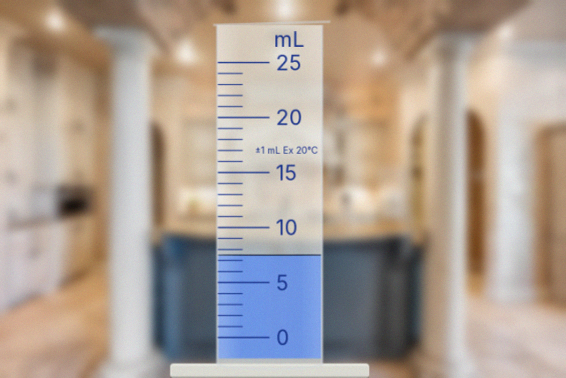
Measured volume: 7.5 mL
